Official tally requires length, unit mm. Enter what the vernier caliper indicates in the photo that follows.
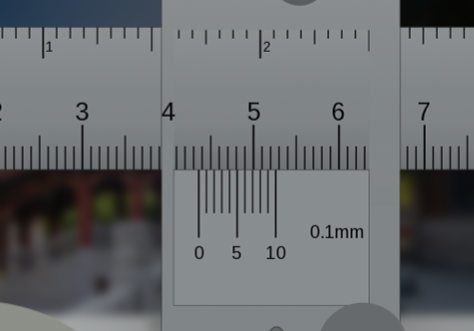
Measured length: 43.6 mm
